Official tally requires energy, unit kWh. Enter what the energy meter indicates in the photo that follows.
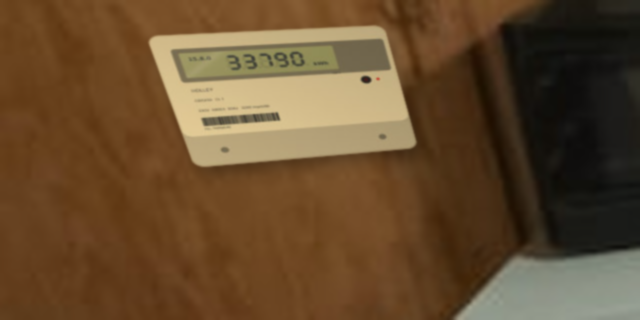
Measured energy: 33790 kWh
